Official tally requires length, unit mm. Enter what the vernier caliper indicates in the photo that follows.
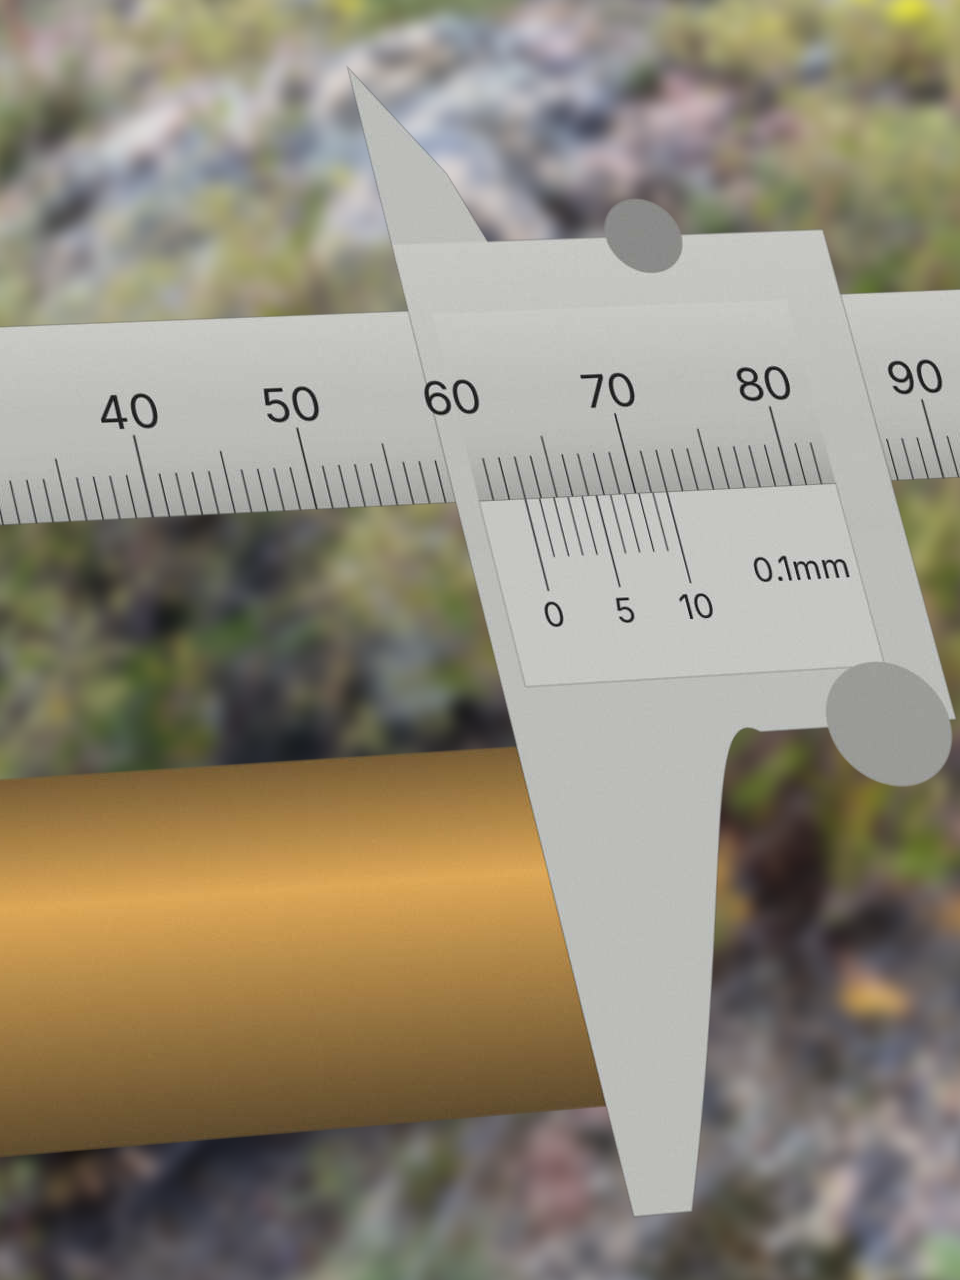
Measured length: 63.0 mm
